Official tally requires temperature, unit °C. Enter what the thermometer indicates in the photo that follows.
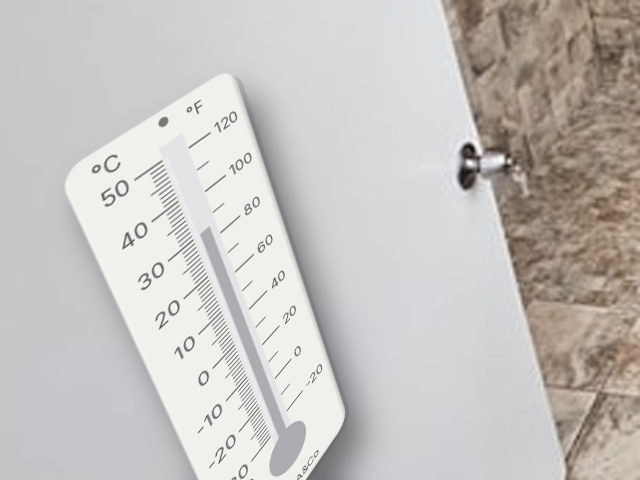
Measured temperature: 30 °C
